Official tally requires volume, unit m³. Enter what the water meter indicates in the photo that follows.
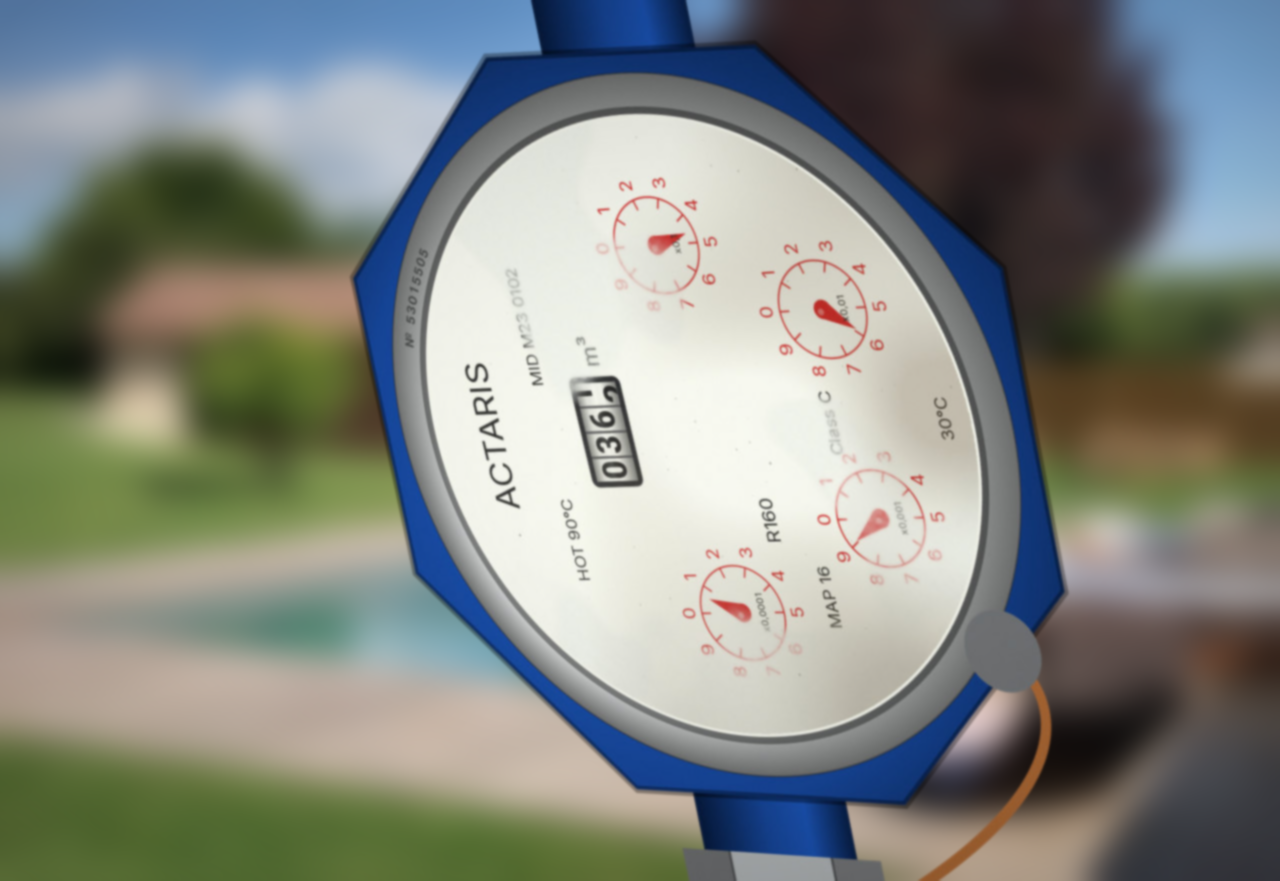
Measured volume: 361.4590 m³
